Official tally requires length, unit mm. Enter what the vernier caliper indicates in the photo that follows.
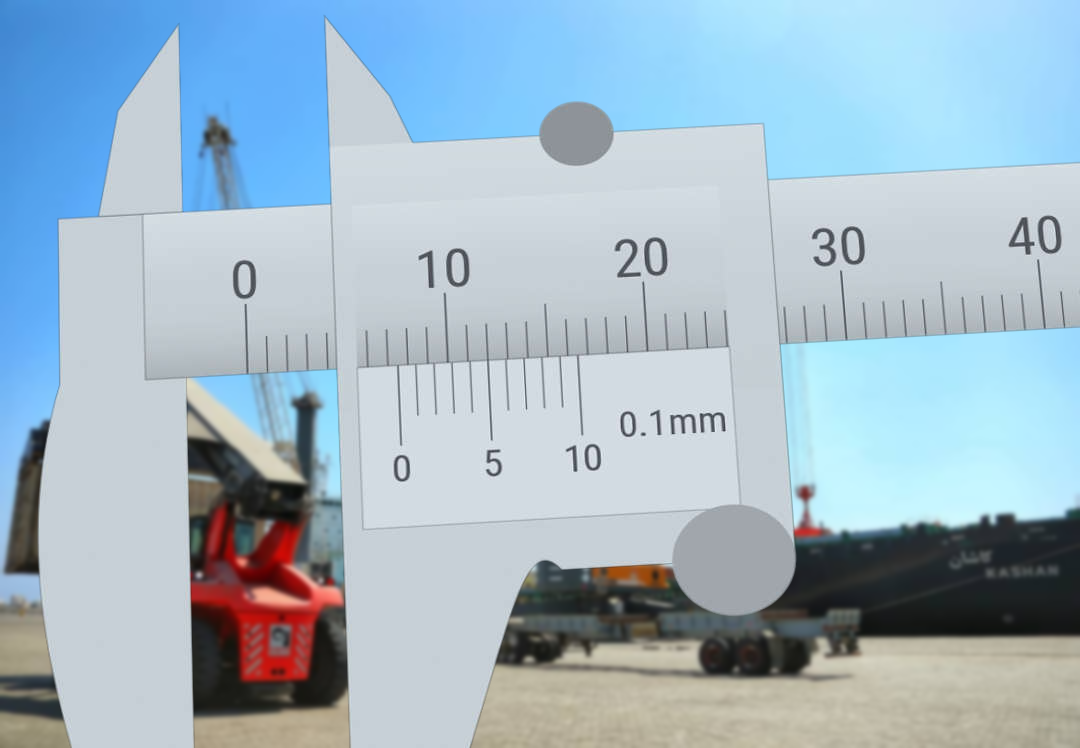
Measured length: 7.5 mm
